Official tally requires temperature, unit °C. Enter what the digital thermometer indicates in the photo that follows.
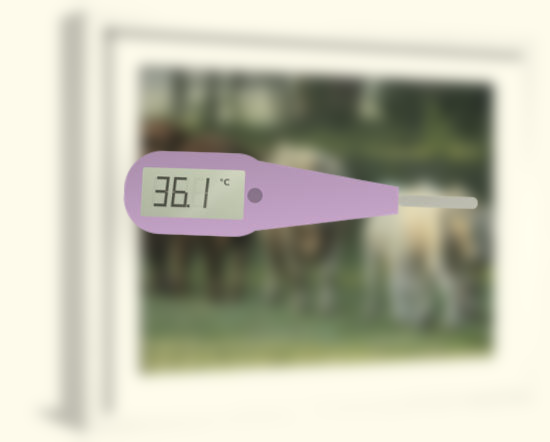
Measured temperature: 36.1 °C
